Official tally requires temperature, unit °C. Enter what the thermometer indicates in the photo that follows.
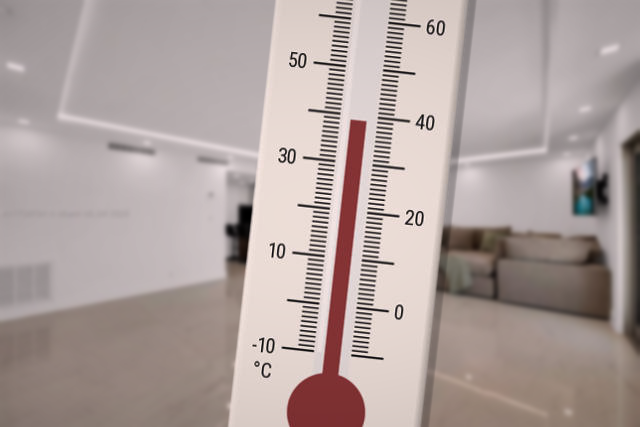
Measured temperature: 39 °C
